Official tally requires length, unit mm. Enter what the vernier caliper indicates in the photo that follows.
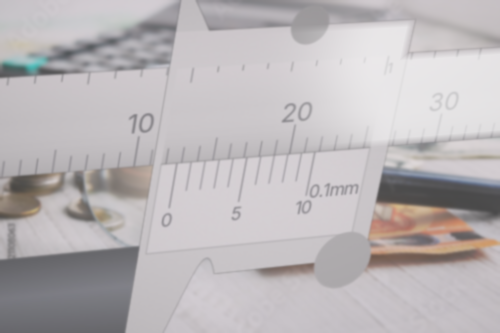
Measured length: 12.7 mm
